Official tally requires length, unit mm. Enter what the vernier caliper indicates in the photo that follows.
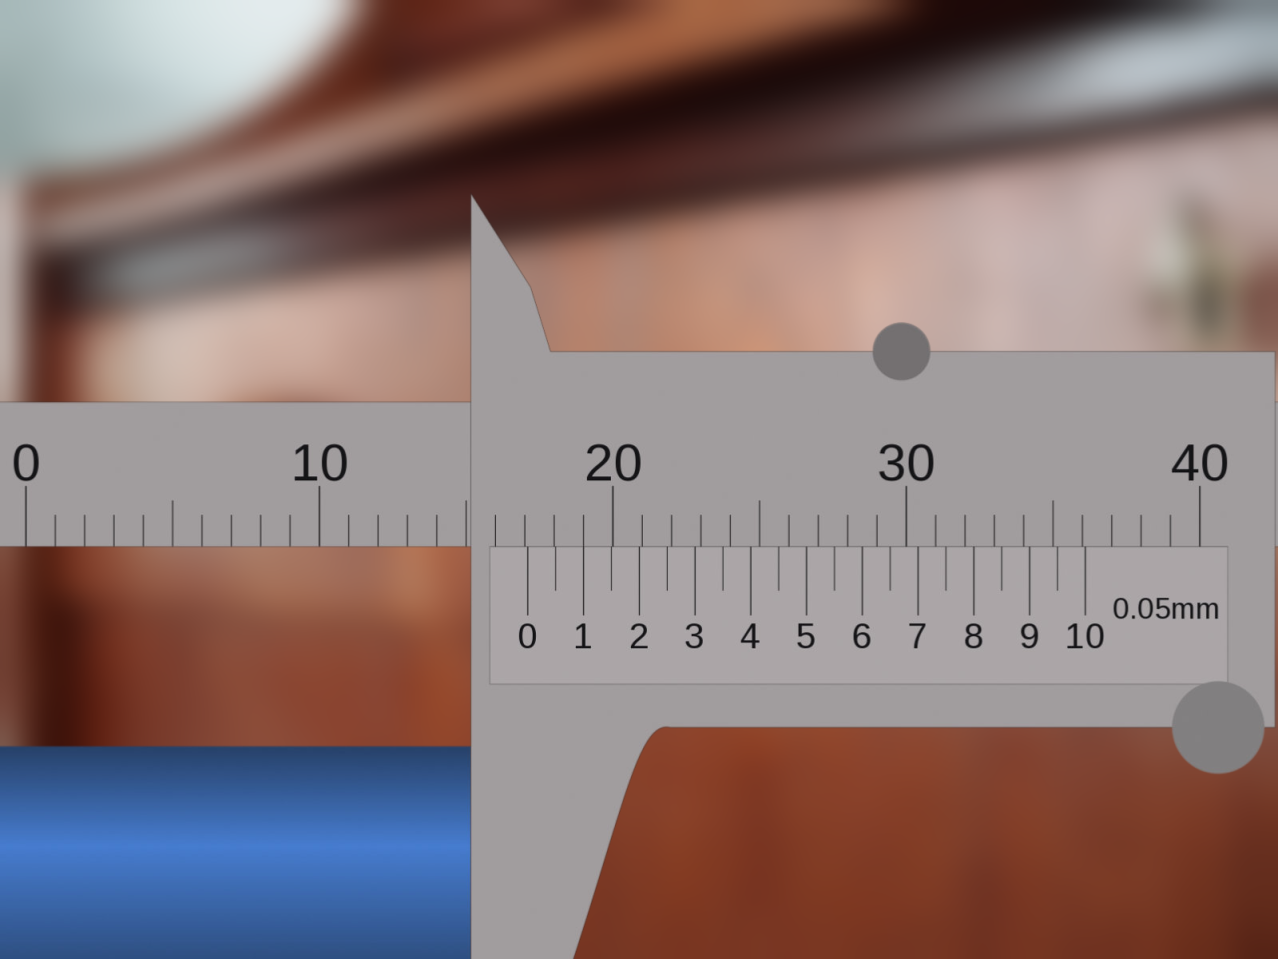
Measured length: 17.10 mm
